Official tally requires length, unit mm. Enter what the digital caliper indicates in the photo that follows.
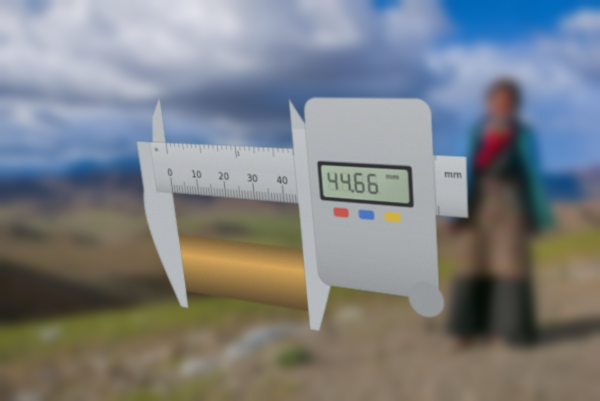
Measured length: 44.66 mm
